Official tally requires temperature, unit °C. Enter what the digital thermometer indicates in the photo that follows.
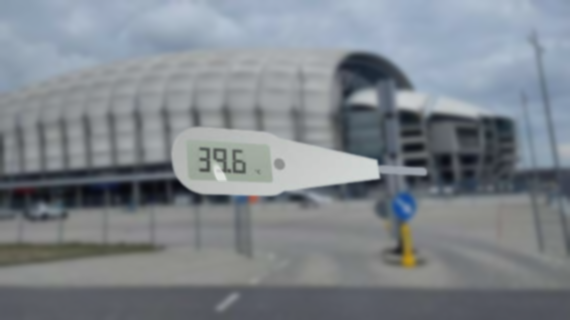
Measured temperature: 39.6 °C
